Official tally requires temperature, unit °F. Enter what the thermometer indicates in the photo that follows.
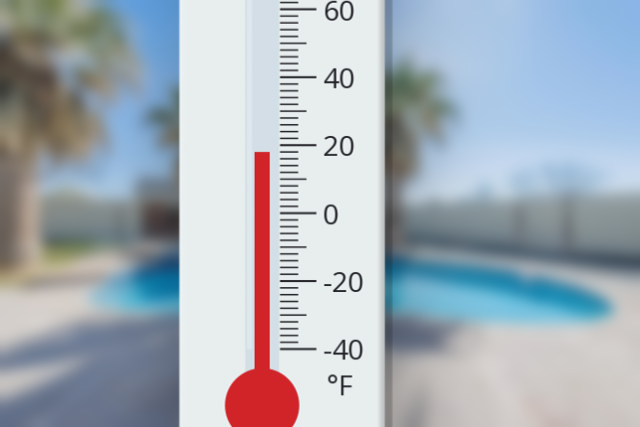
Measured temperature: 18 °F
